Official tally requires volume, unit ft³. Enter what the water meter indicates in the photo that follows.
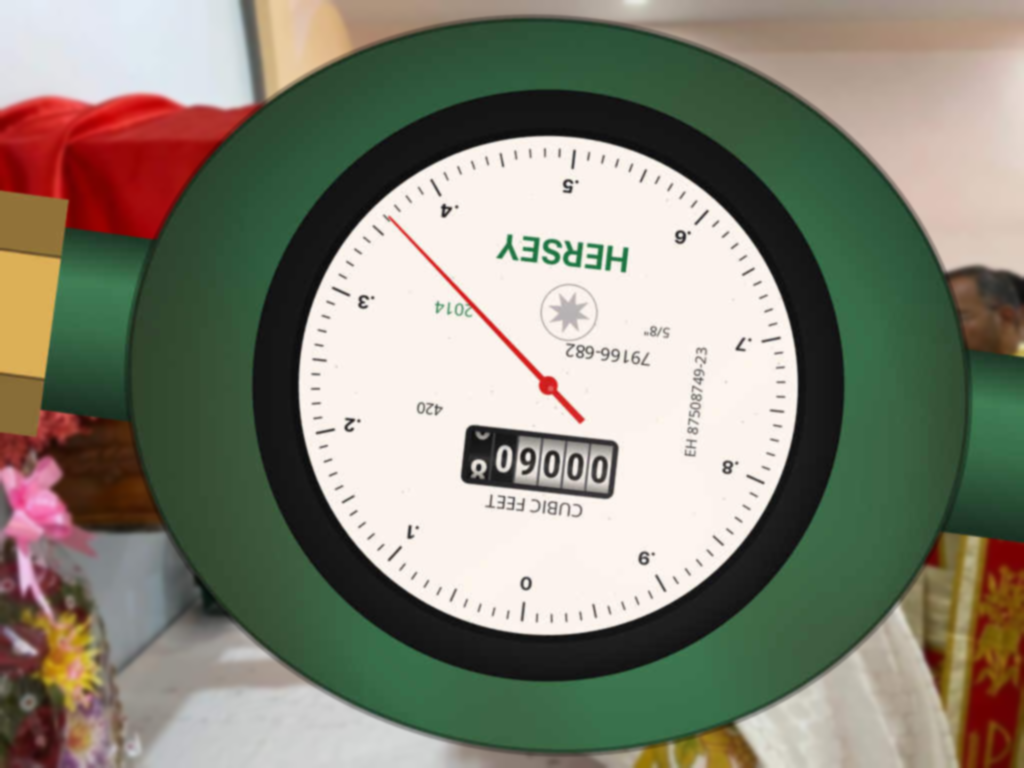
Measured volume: 608.36 ft³
